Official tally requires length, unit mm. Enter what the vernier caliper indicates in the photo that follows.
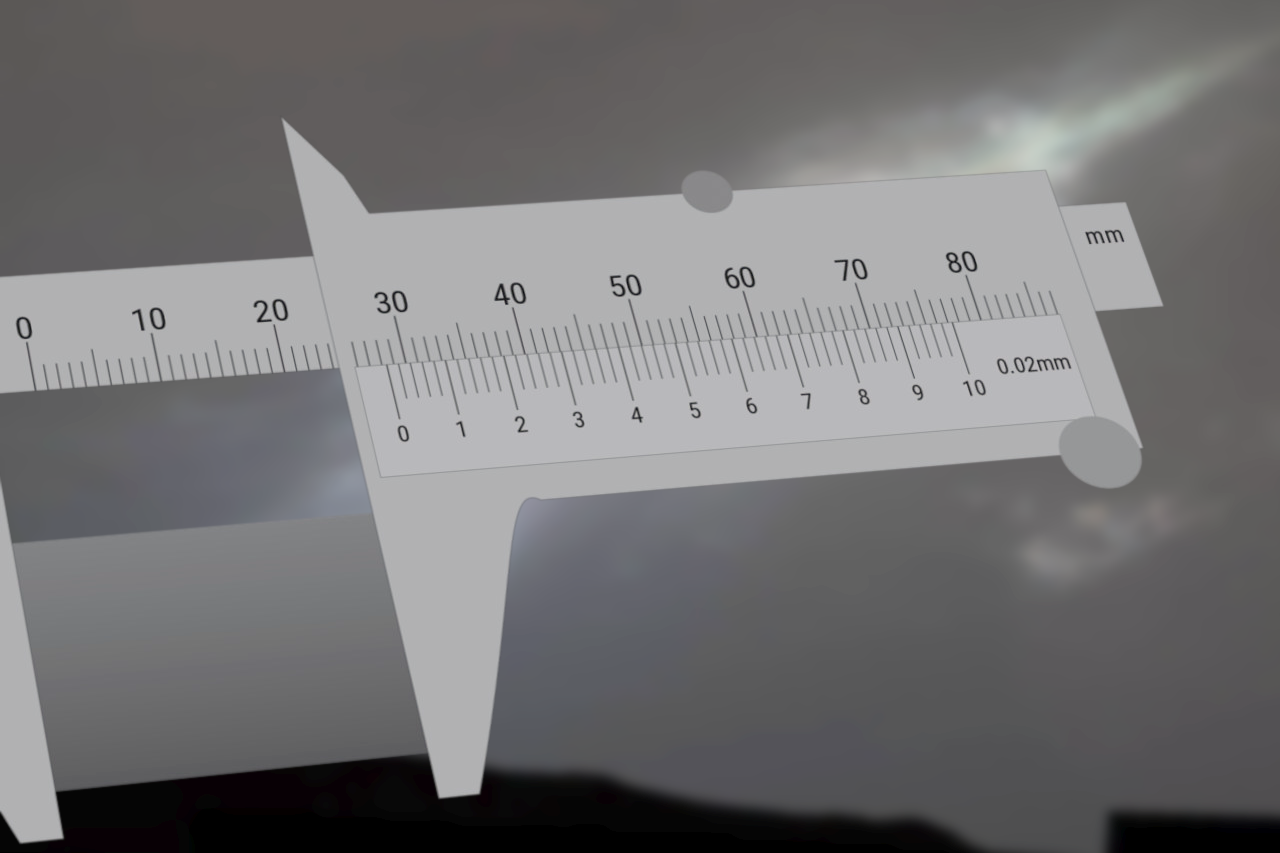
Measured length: 28.4 mm
